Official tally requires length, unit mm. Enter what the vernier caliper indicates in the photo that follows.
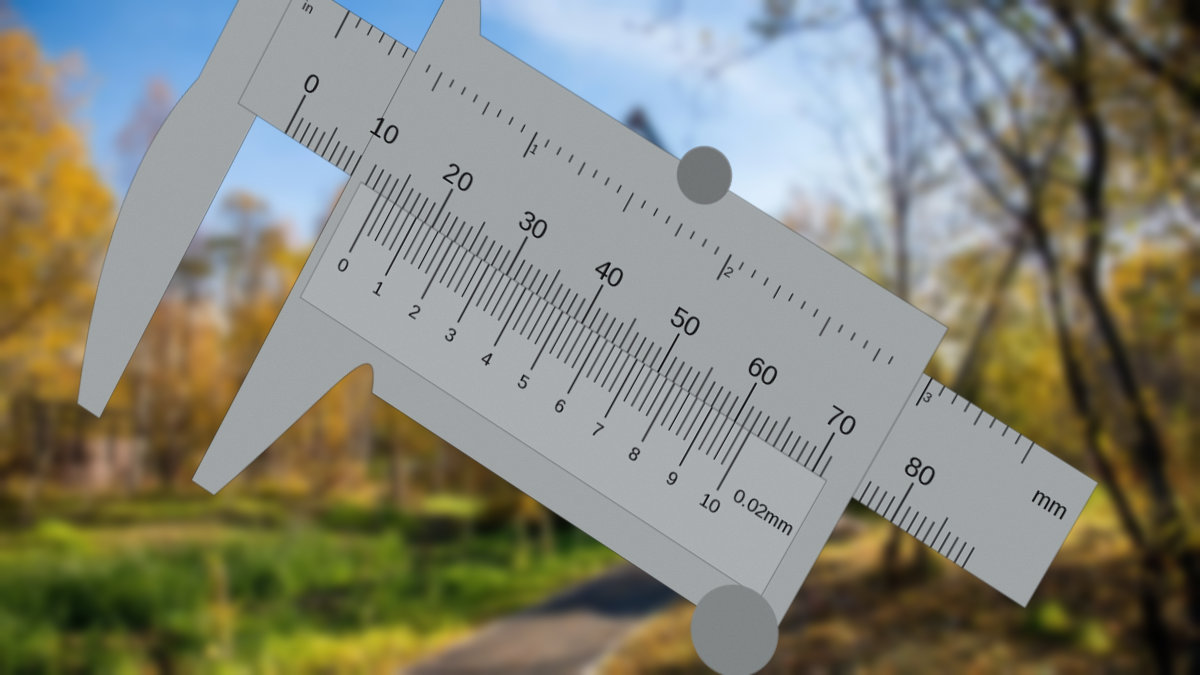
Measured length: 13.0 mm
